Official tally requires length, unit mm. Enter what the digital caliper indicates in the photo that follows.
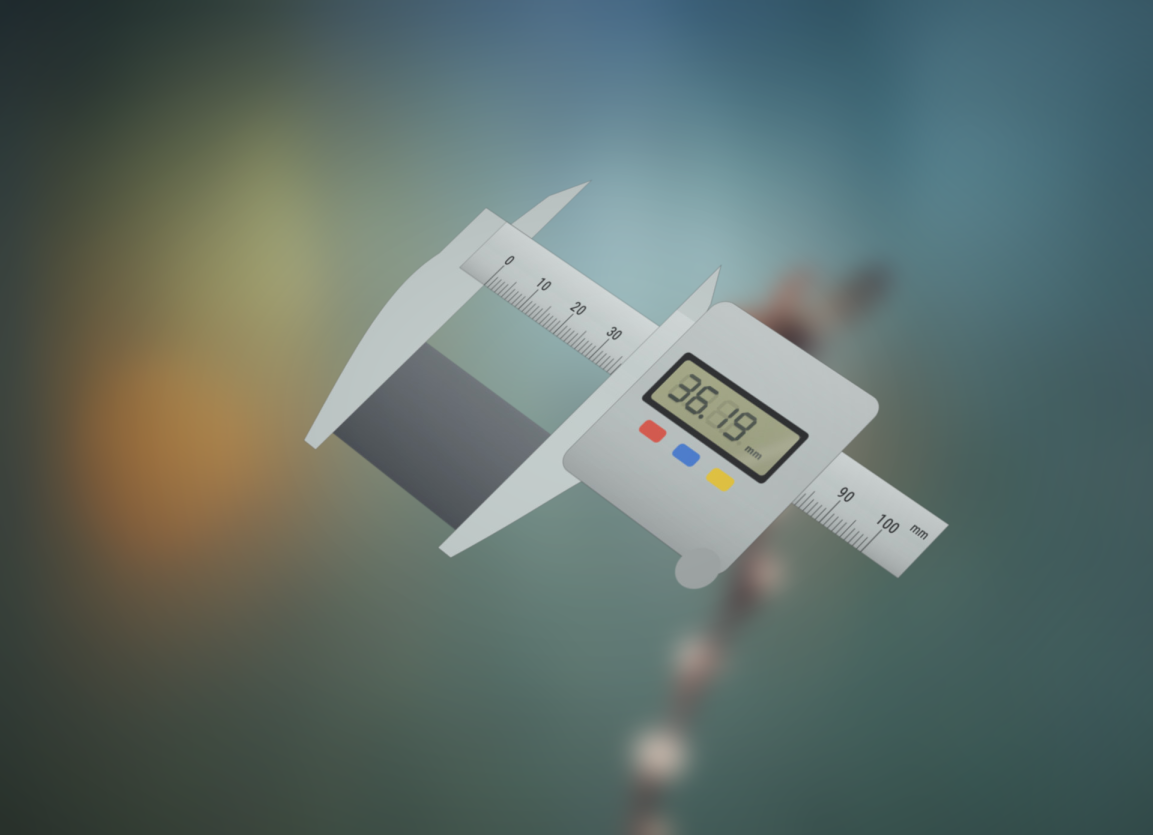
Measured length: 36.19 mm
